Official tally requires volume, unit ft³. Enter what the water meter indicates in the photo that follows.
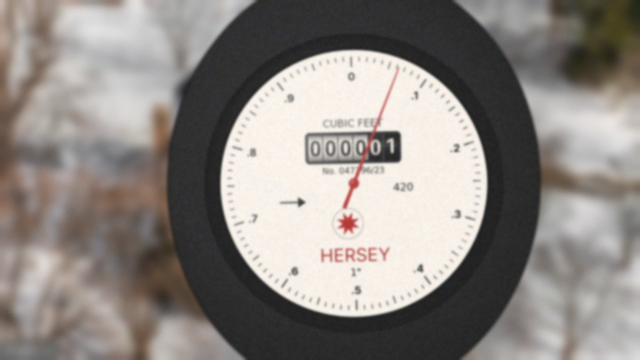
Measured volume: 1.06 ft³
